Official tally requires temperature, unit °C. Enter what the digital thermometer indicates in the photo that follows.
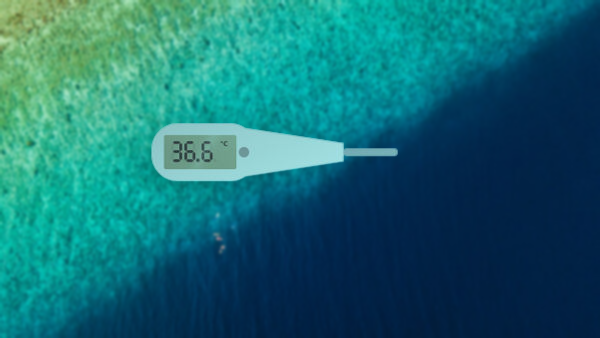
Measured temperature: 36.6 °C
